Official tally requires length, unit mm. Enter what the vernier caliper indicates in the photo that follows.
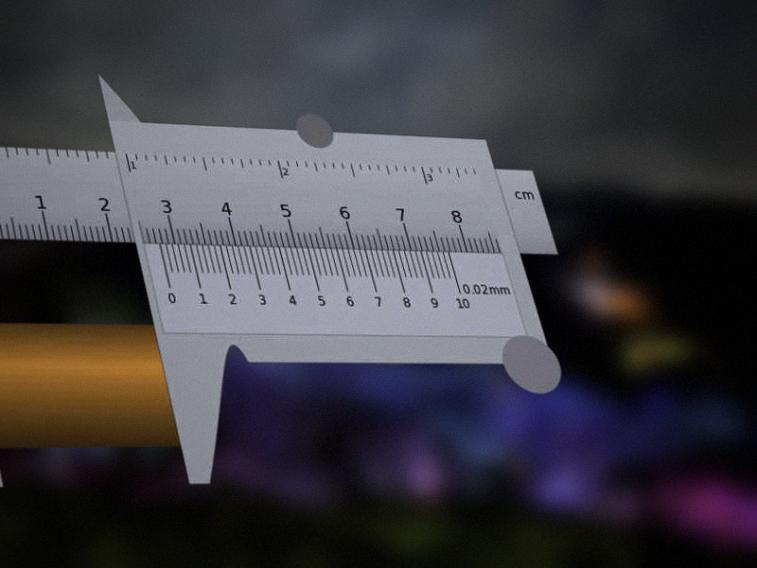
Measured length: 27.6 mm
